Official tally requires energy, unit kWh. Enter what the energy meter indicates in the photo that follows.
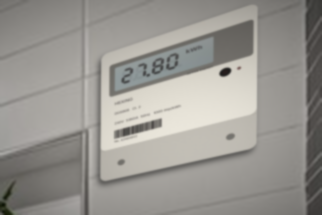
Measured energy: 27.80 kWh
